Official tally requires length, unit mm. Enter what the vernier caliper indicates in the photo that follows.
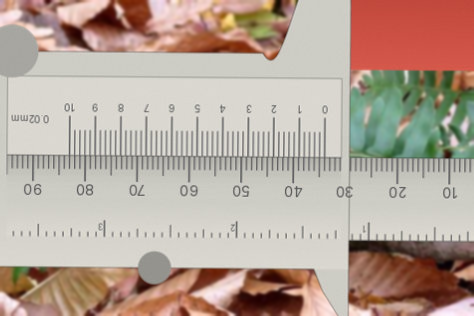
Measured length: 34.0 mm
